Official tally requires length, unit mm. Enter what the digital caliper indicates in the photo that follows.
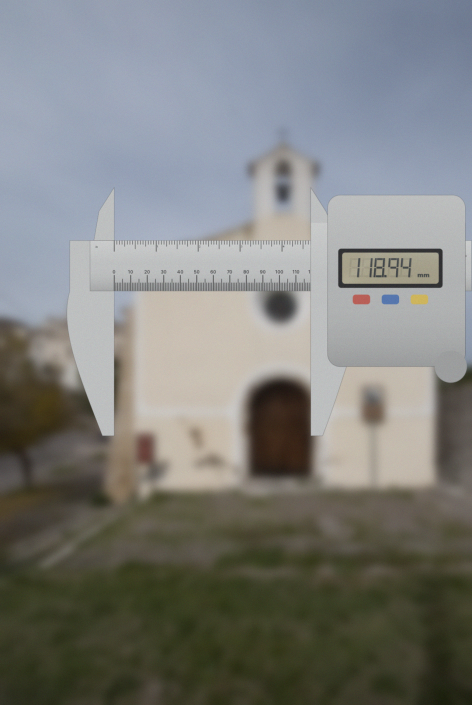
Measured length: 118.94 mm
